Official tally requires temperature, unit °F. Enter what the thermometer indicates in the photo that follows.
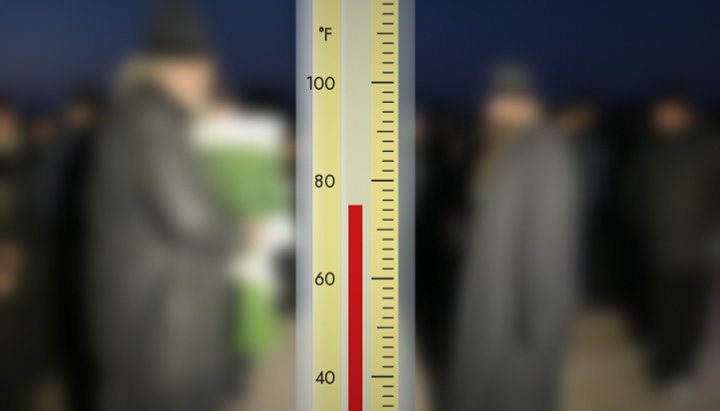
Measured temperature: 75 °F
